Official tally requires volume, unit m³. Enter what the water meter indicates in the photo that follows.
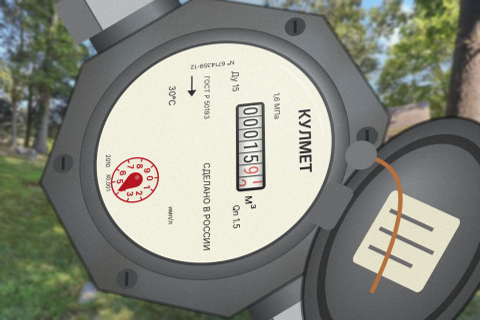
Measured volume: 15.914 m³
